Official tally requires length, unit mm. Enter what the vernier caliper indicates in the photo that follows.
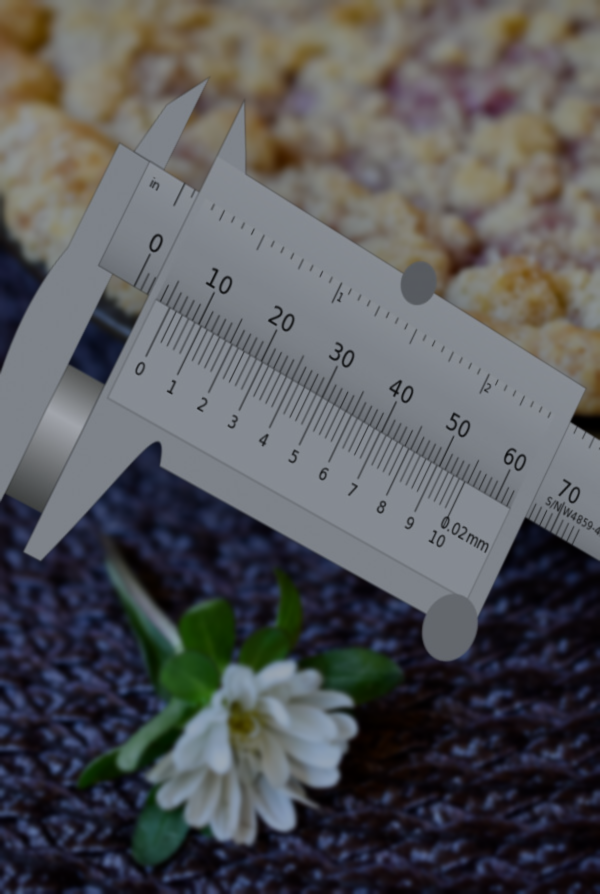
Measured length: 5.5 mm
